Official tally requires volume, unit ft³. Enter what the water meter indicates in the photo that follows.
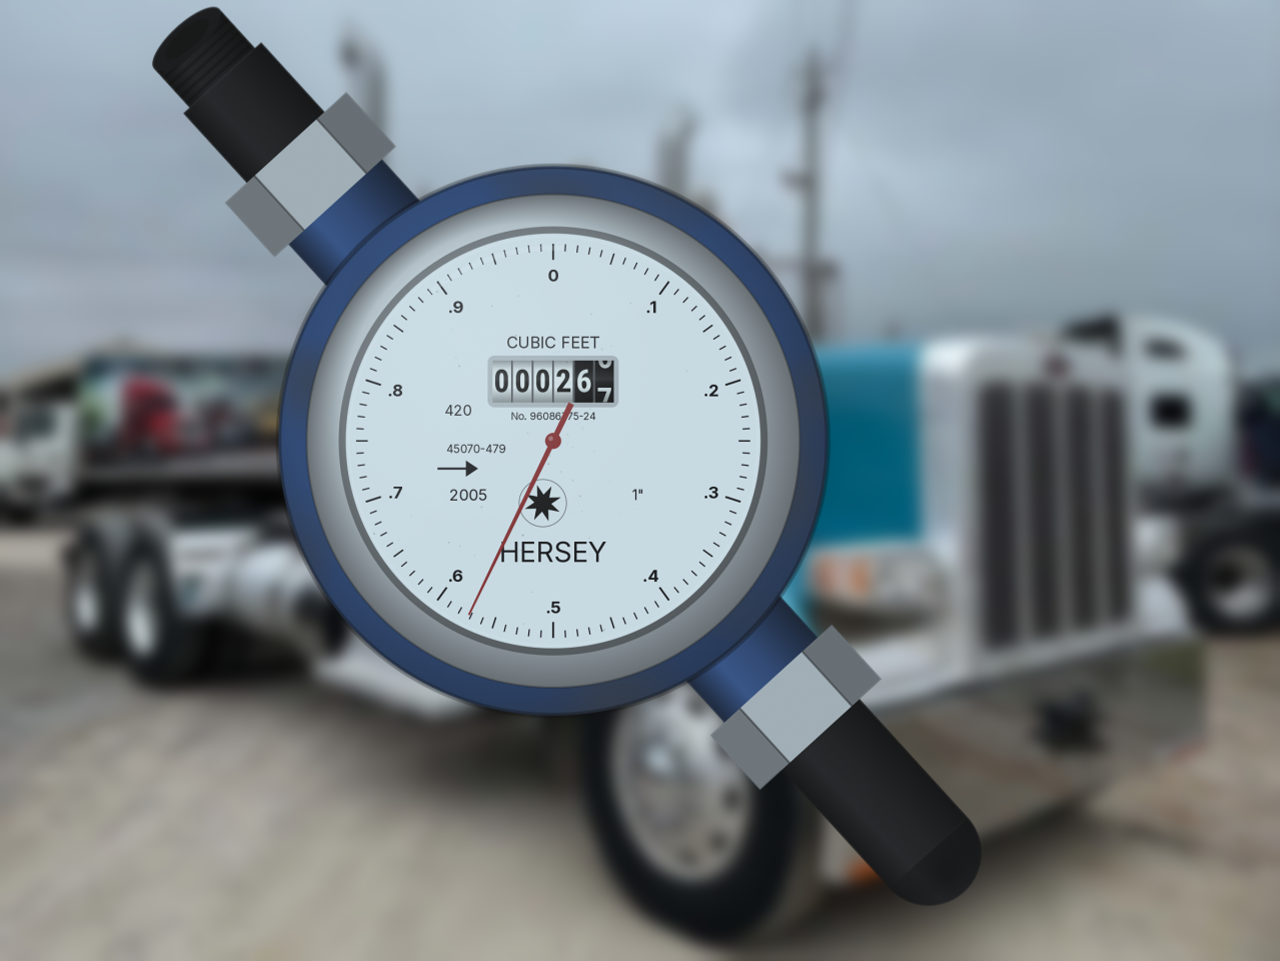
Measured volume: 266.57 ft³
